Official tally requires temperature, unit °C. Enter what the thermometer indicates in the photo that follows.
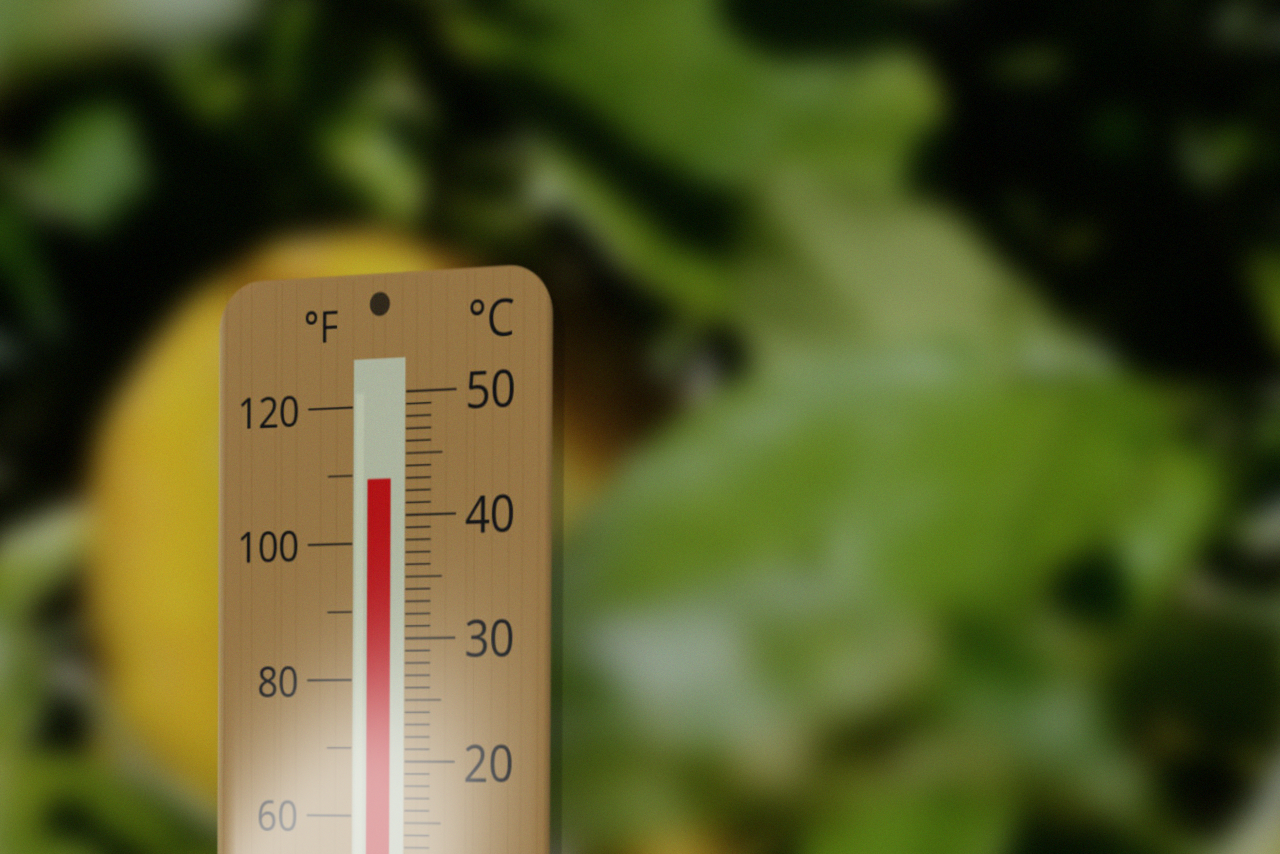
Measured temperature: 43 °C
